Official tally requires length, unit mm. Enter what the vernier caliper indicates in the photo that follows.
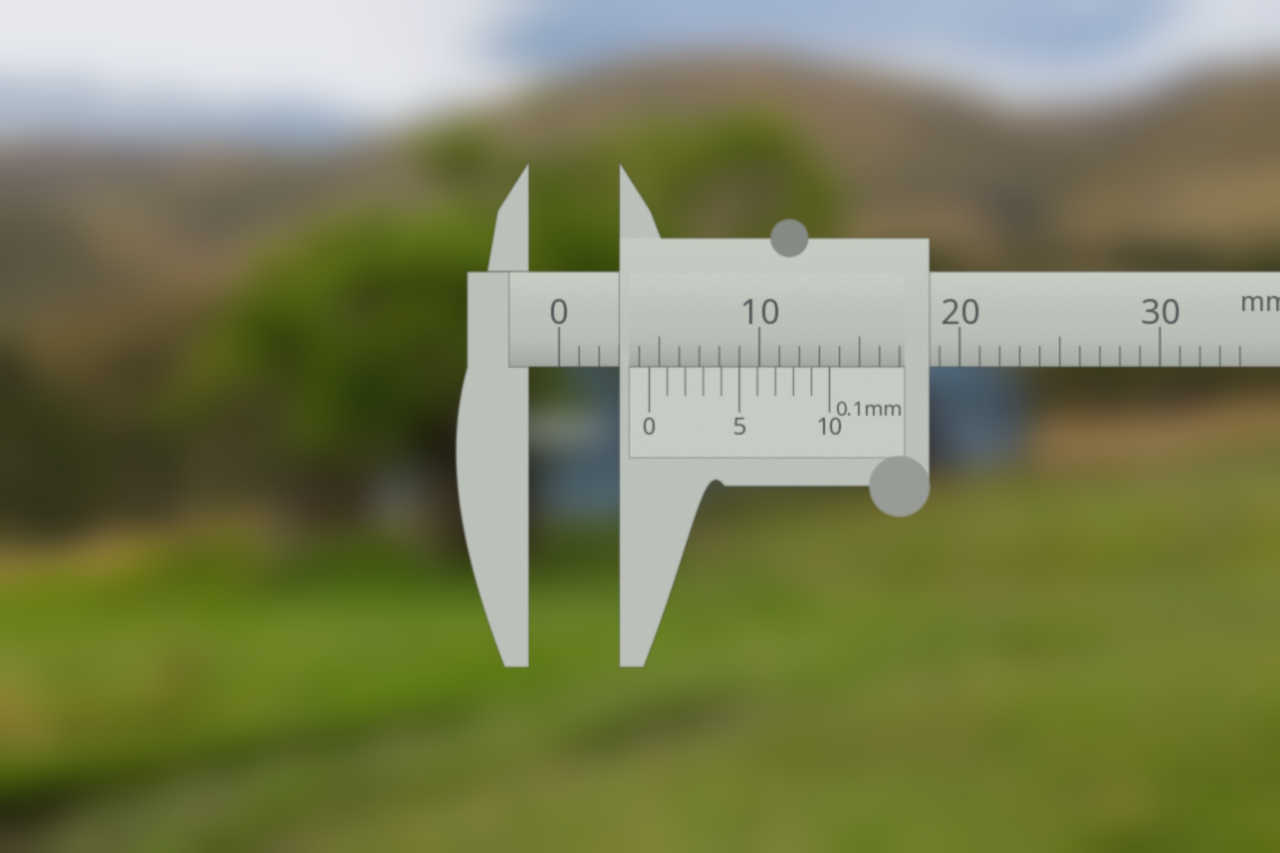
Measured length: 4.5 mm
